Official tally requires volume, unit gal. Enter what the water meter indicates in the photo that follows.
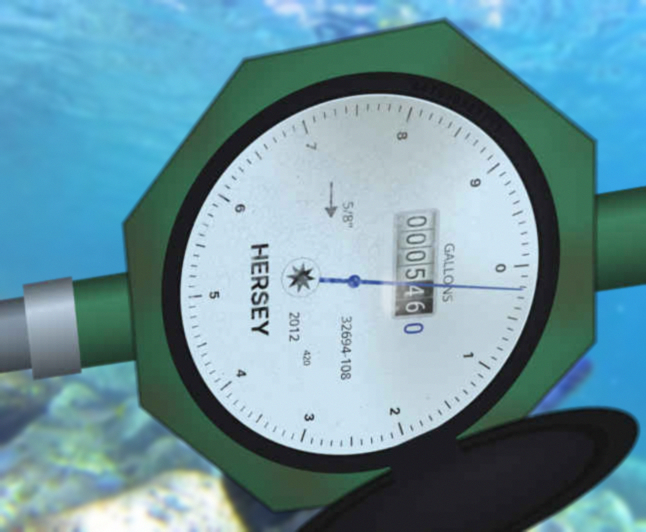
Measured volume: 5460.2 gal
